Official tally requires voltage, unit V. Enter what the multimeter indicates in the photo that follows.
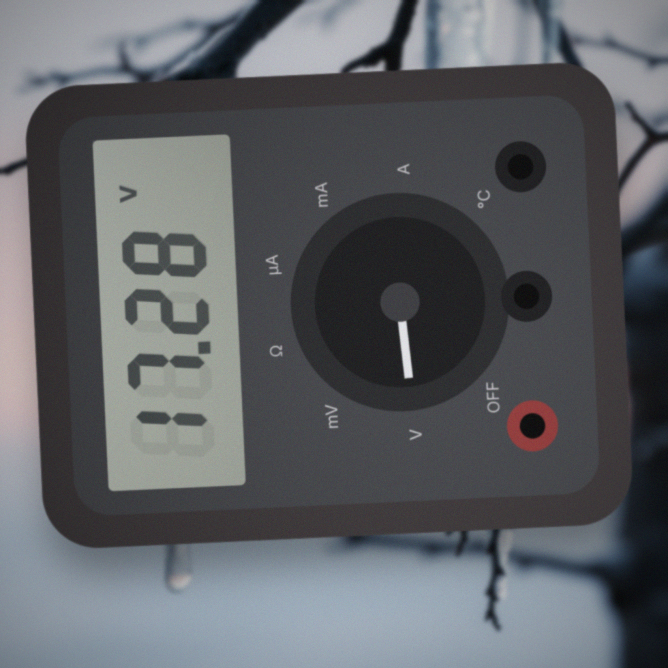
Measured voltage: 17.28 V
